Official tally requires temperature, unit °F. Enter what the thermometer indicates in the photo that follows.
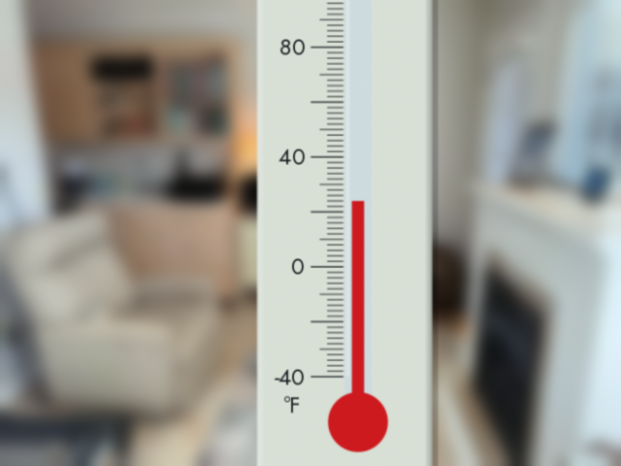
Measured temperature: 24 °F
